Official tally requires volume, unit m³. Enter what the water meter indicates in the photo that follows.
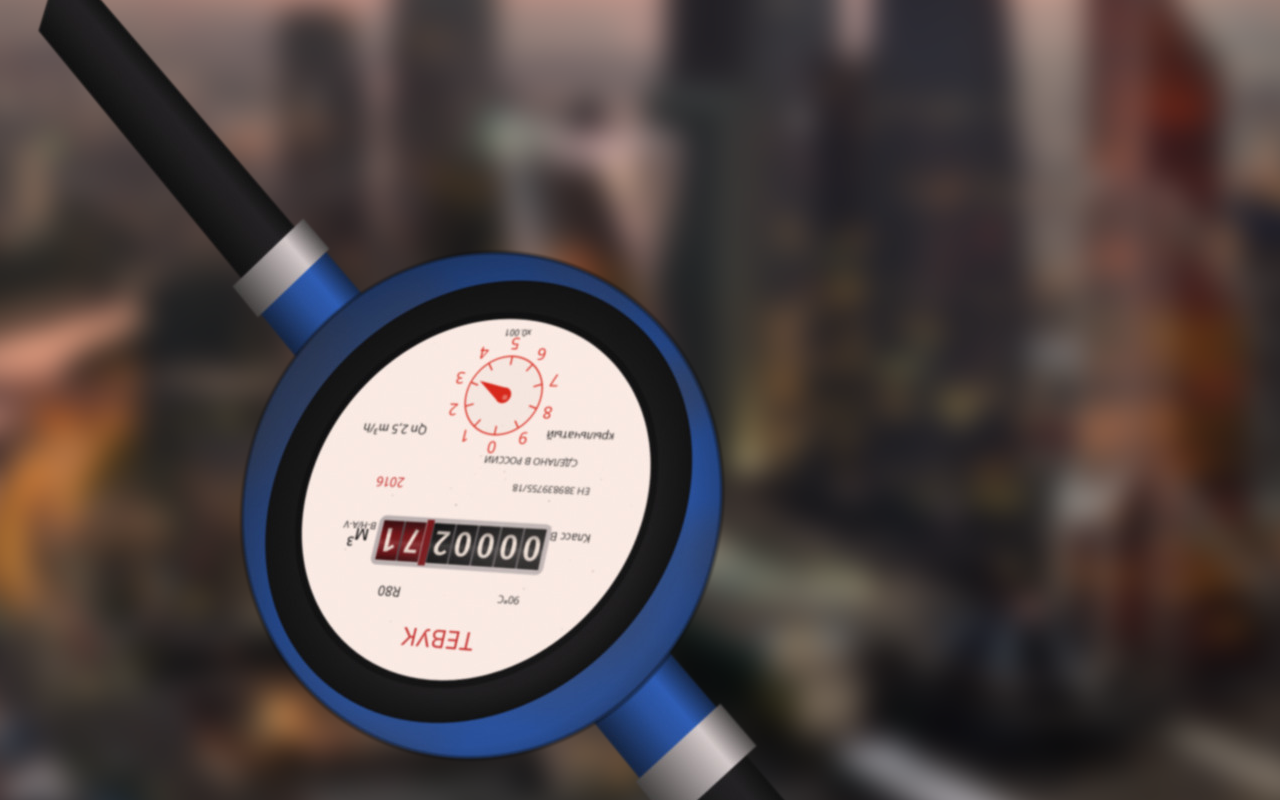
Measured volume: 2.713 m³
